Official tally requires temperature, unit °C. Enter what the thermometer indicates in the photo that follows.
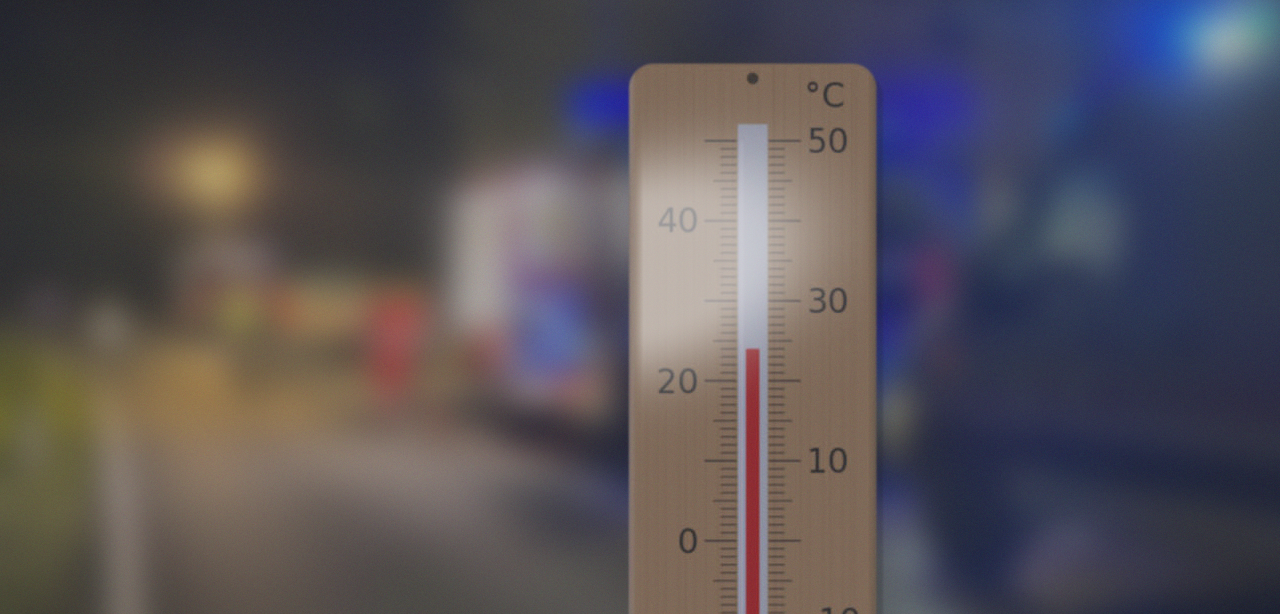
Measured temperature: 24 °C
